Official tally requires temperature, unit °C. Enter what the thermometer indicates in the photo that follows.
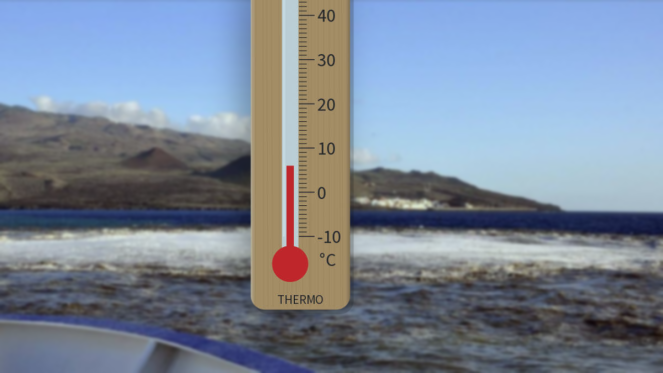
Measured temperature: 6 °C
